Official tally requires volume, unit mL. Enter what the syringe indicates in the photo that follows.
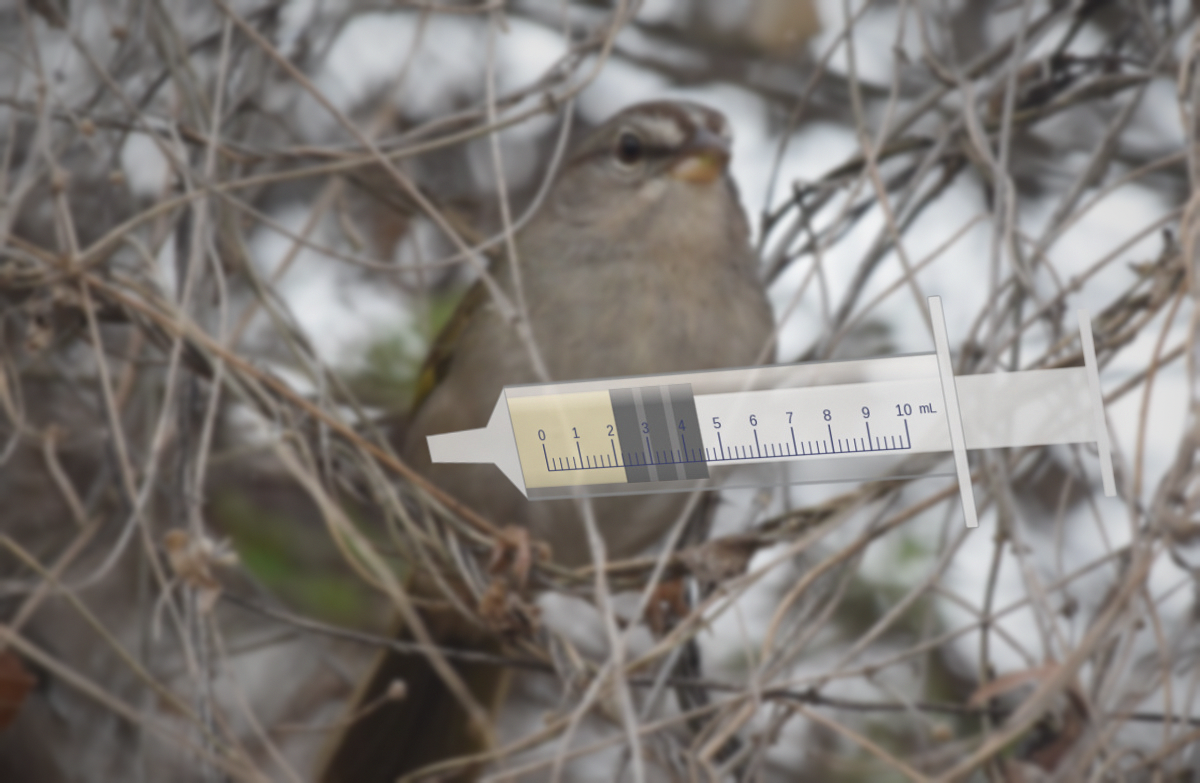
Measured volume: 2.2 mL
